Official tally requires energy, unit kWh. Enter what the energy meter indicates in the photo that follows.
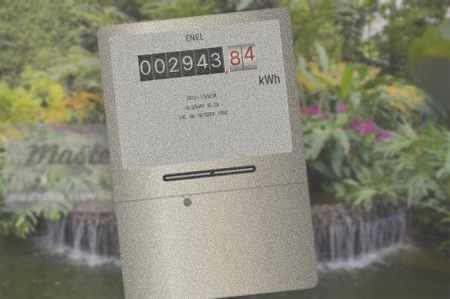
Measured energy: 2943.84 kWh
